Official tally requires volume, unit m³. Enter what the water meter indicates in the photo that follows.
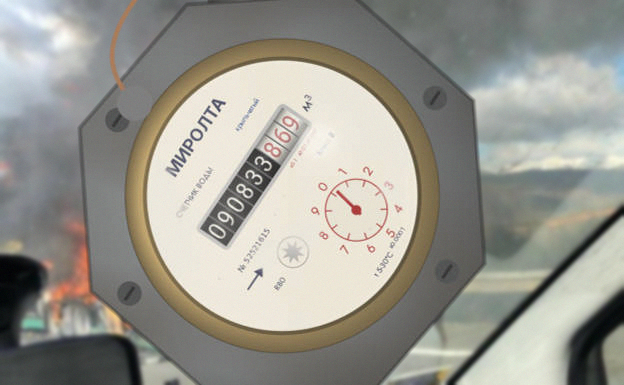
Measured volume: 90833.8690 m³
